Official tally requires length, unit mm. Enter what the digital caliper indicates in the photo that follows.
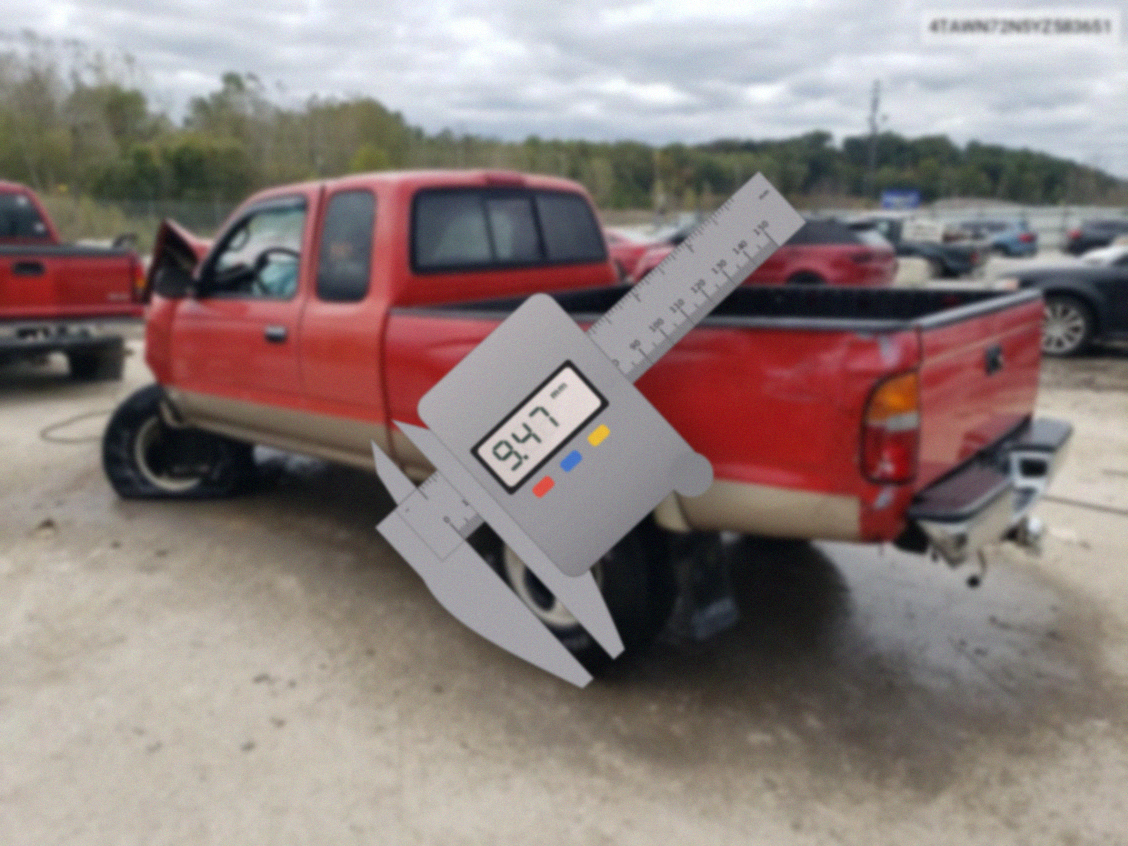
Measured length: 9.47 mm
